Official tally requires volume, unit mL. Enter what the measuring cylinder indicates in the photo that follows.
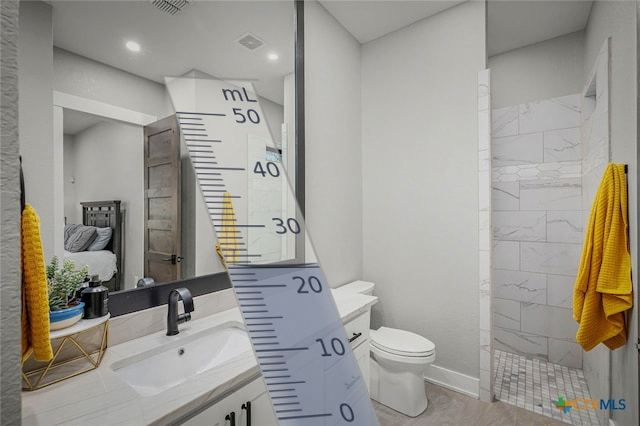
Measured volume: 23 mL
